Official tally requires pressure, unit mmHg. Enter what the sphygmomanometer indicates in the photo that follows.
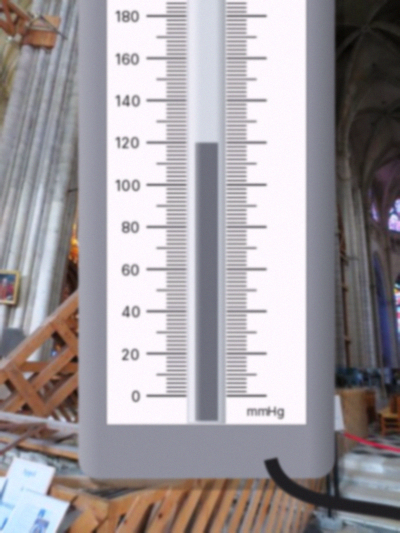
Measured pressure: 120 mmHg
